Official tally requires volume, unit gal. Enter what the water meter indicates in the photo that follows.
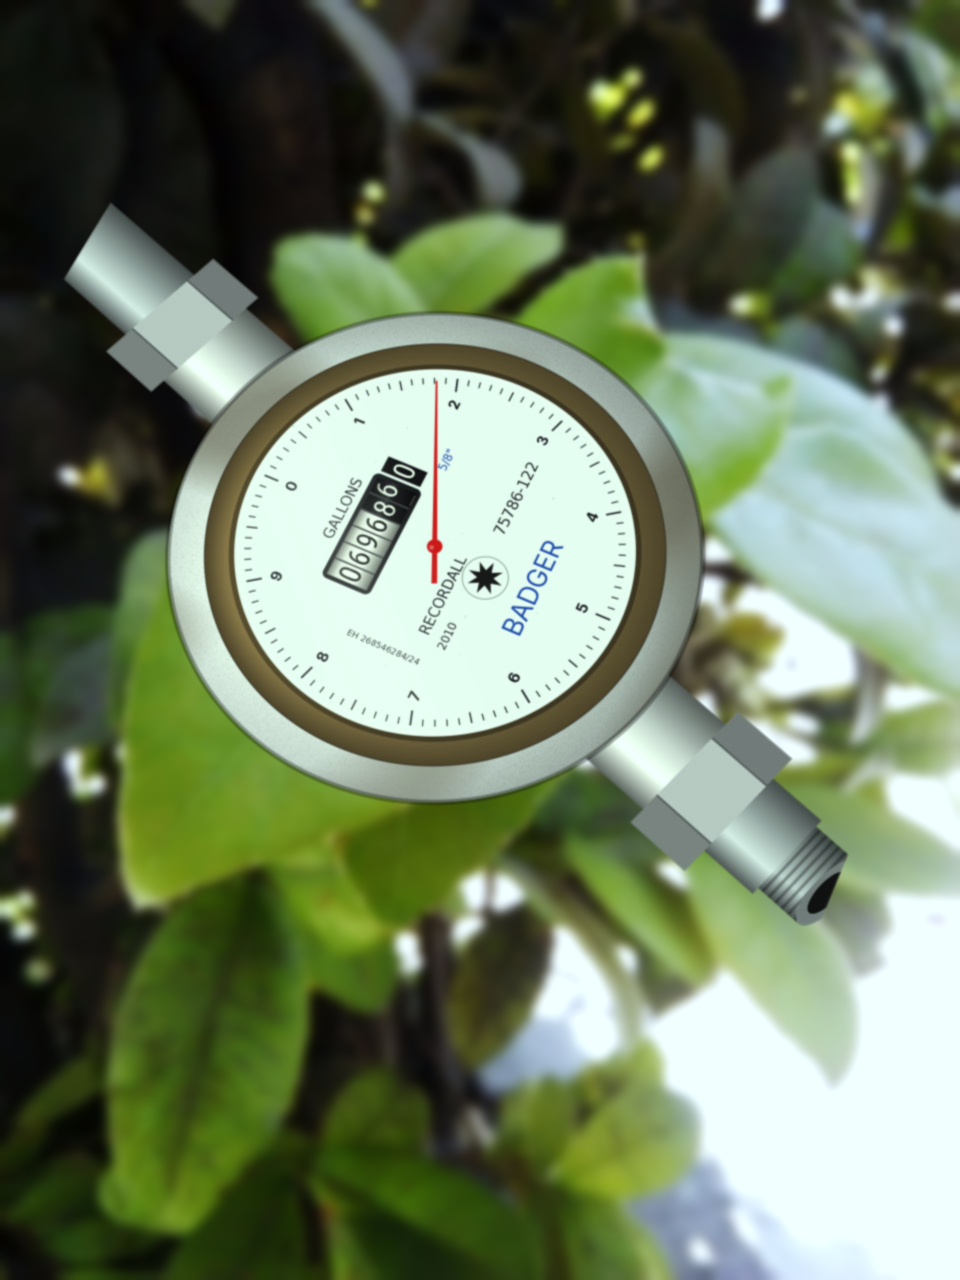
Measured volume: 696861.8 gal
